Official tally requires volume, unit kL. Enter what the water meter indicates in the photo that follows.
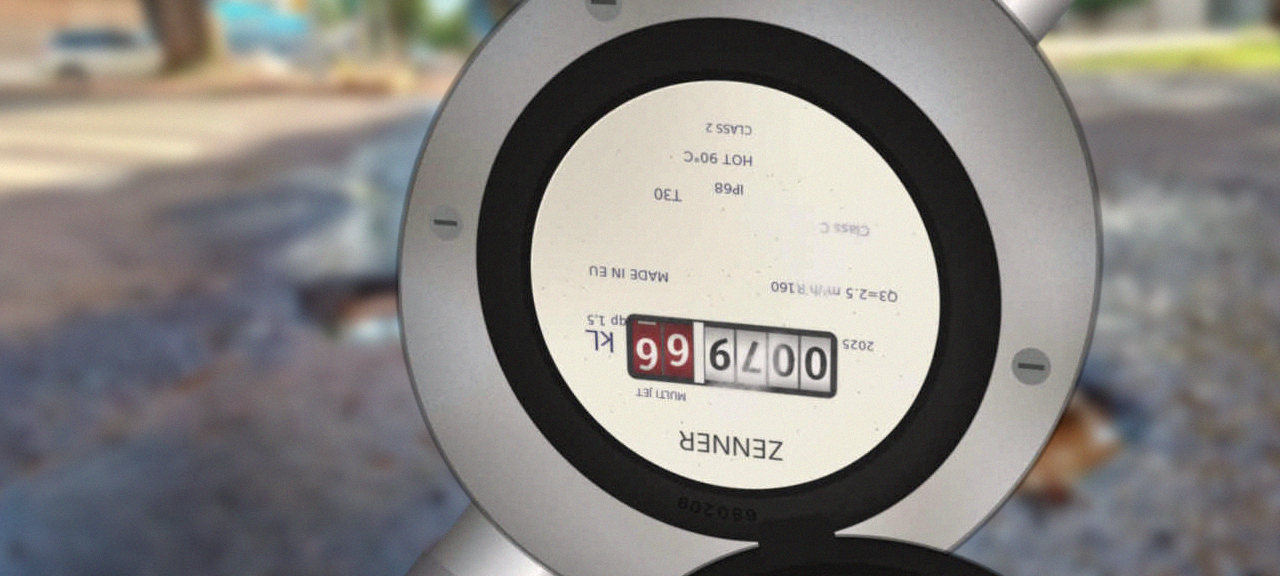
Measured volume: 79.66 kL
